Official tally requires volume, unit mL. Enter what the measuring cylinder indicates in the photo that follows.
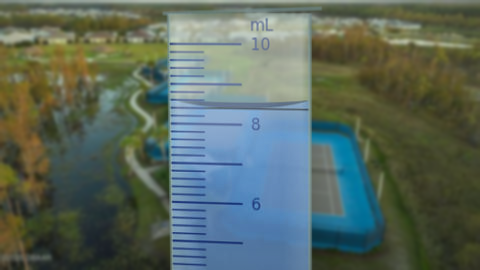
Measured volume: 8.4 mL
